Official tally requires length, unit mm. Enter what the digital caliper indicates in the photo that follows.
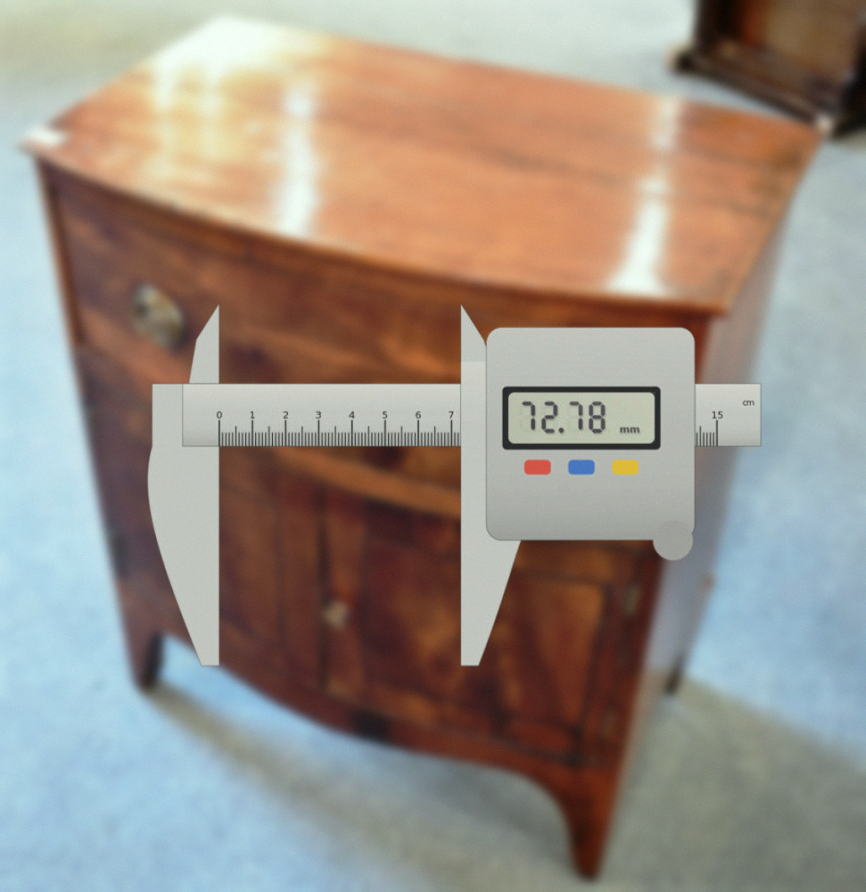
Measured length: 72.78 mm
